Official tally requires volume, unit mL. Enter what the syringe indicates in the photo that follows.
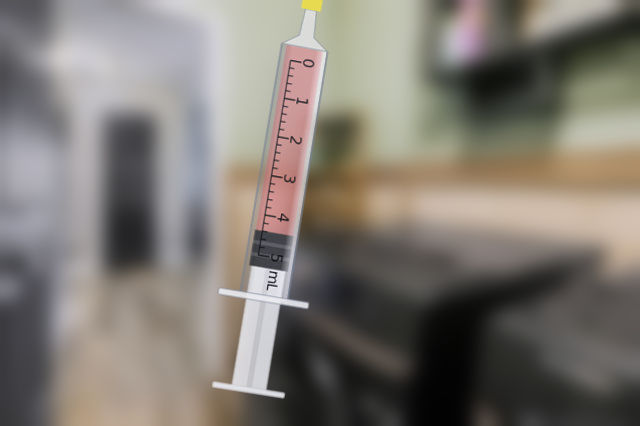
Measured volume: 4.4 mL
